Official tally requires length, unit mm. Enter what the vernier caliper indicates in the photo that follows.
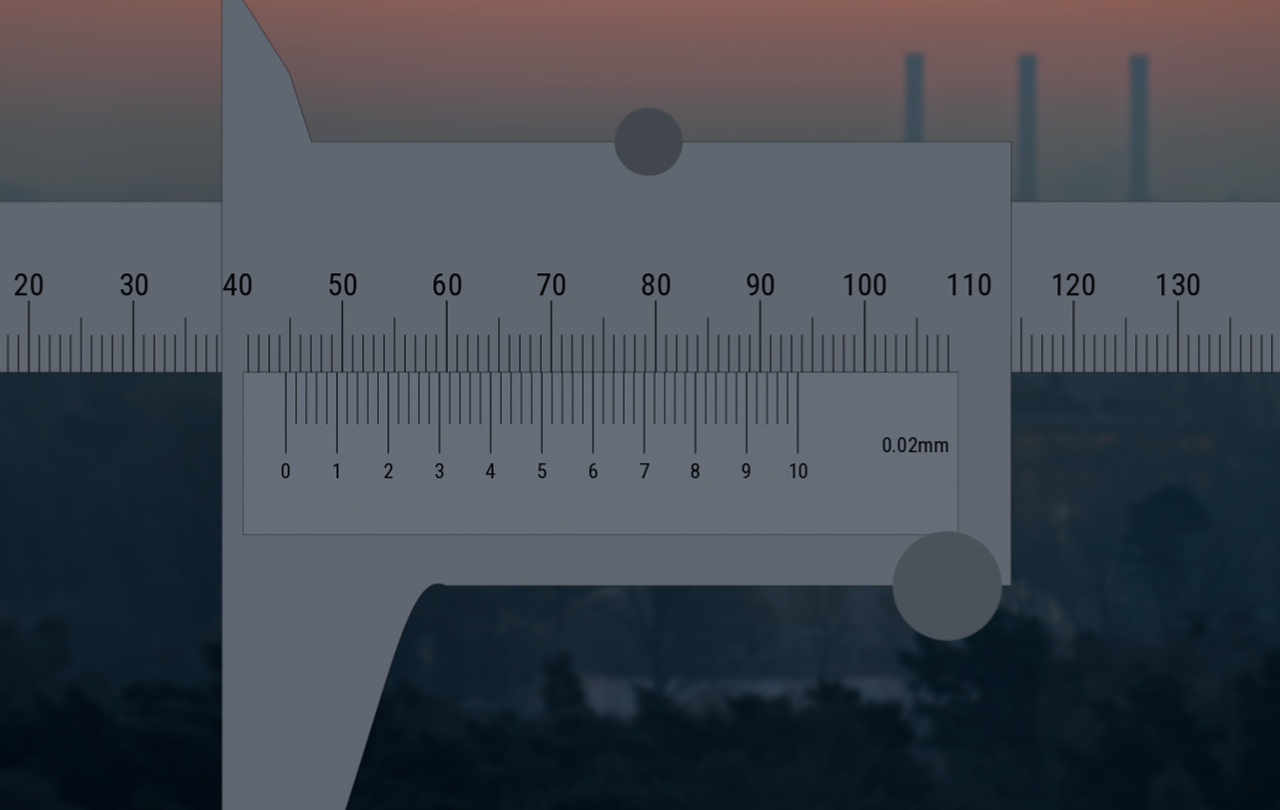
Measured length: 44.6 mm
